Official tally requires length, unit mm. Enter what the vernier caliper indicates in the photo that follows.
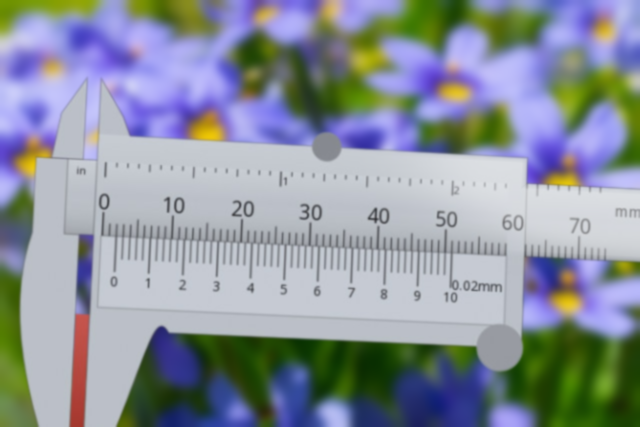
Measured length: 2.0 mm
